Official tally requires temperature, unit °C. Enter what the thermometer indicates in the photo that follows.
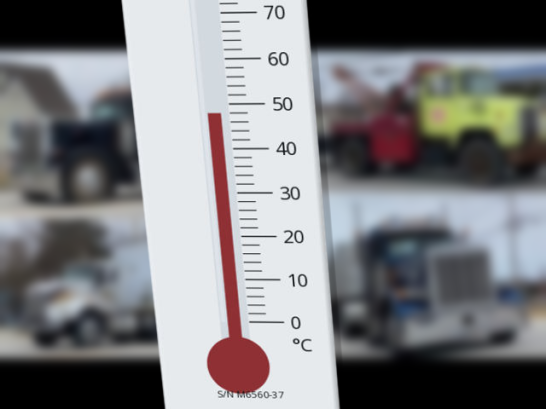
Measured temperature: 48 °C
